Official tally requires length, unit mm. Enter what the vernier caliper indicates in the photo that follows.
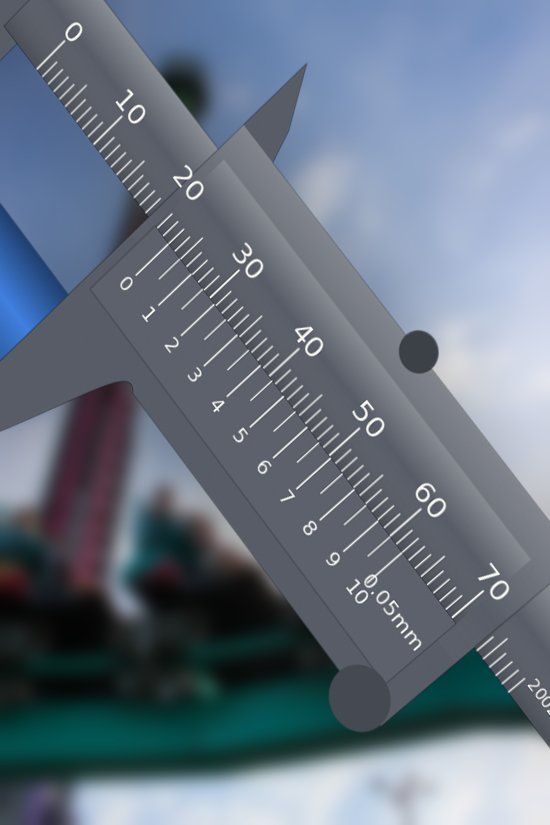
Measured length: 23.0 mm
